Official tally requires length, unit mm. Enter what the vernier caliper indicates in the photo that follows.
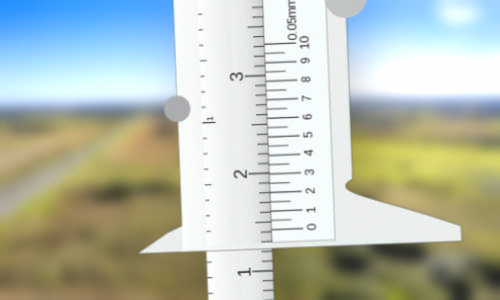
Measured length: 14.2 mm
